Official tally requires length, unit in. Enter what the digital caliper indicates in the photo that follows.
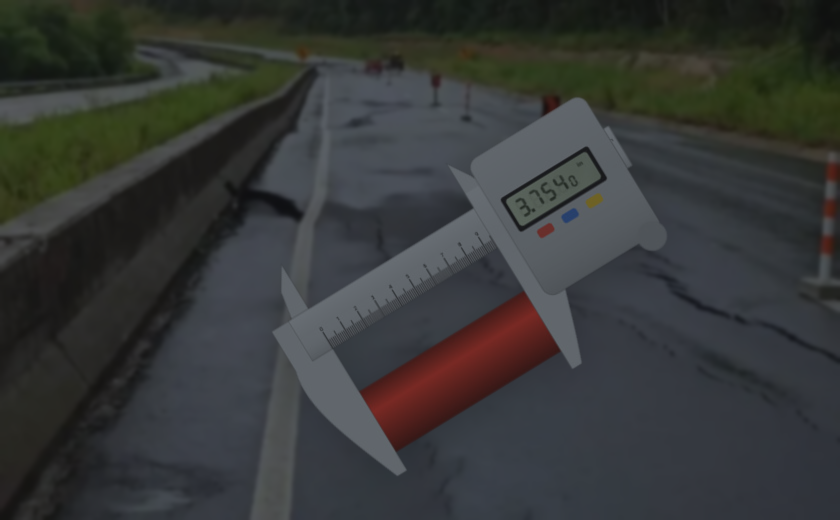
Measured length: 3.7540 in
